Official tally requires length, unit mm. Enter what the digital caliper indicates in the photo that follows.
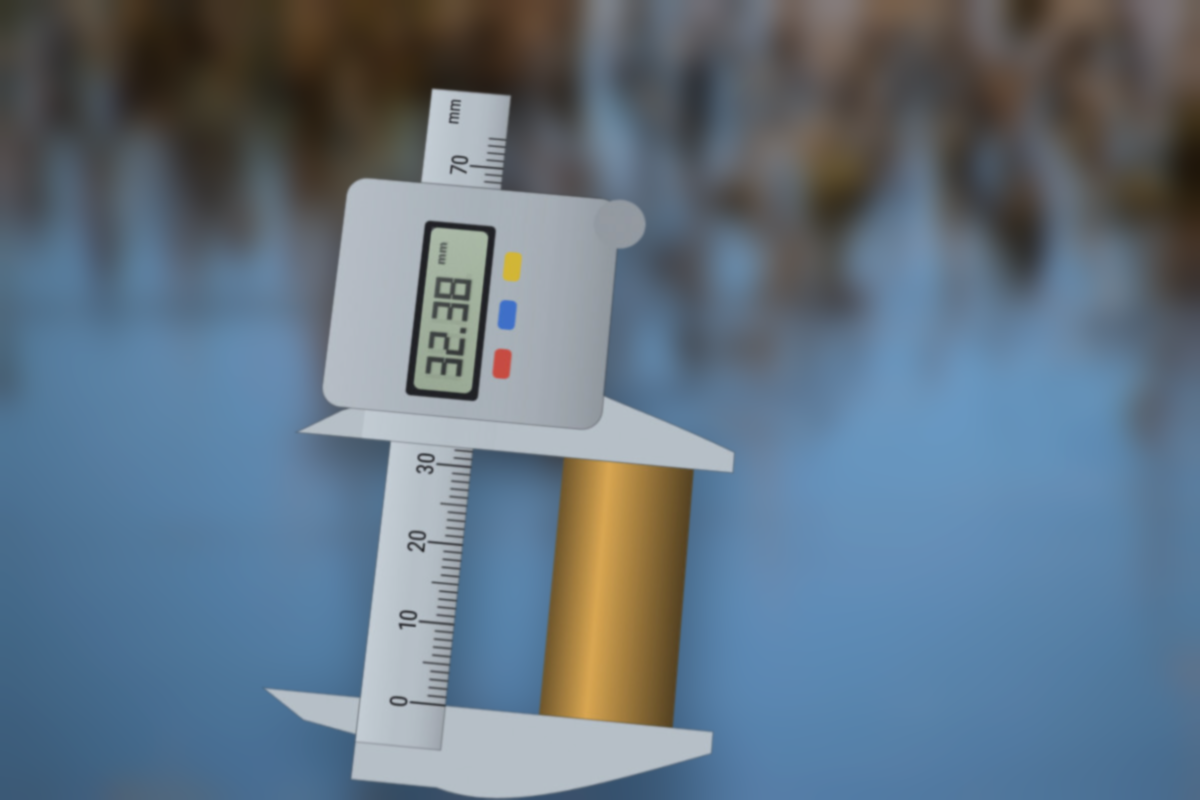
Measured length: 32.38 mm
